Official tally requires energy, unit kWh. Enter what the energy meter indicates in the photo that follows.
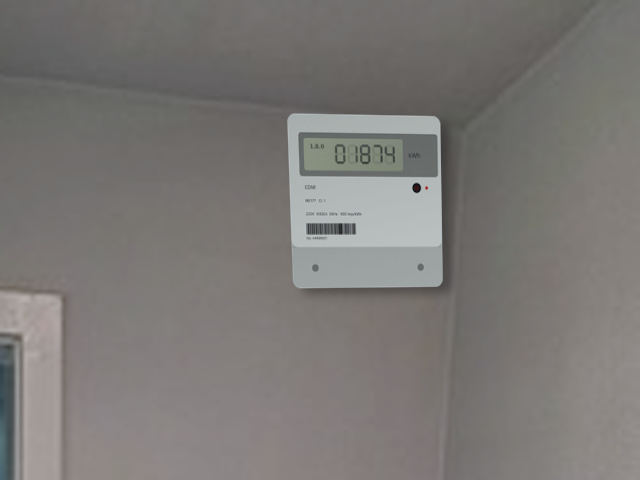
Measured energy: 1874 kWh
